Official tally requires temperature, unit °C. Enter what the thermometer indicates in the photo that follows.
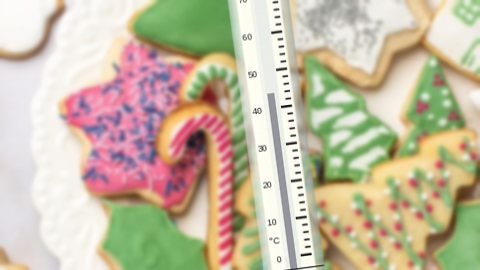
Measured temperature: 44 °C
